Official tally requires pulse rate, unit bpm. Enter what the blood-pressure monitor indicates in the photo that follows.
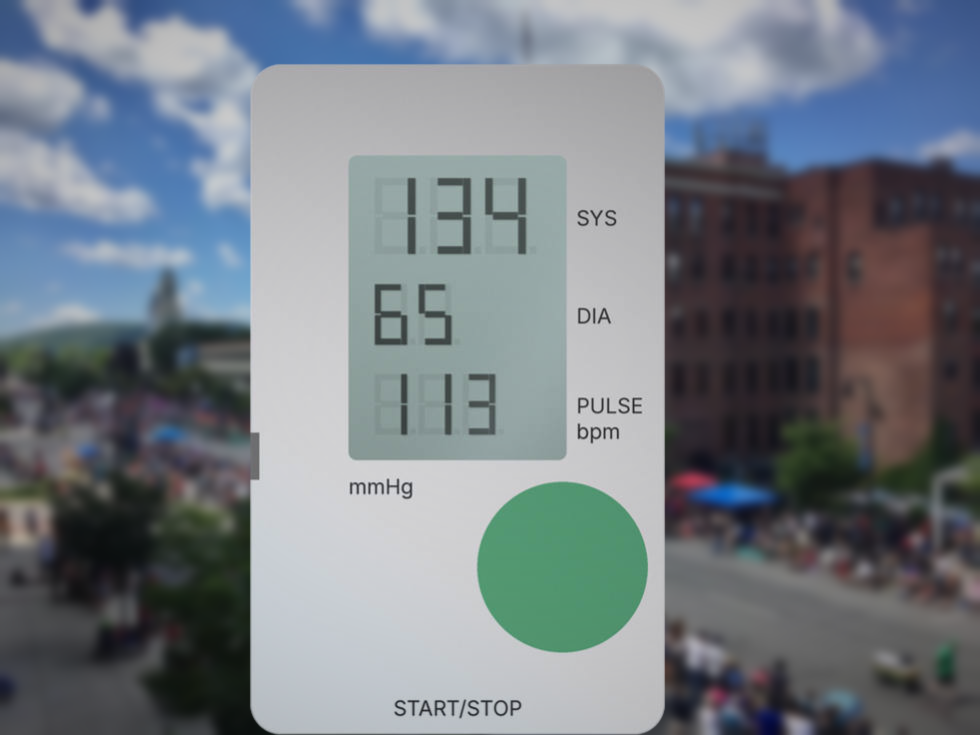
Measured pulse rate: 113 bpm
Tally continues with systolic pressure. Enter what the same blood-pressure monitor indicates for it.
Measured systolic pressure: 134 mmHg
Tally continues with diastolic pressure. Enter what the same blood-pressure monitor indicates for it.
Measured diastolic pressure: 65 mmHg
